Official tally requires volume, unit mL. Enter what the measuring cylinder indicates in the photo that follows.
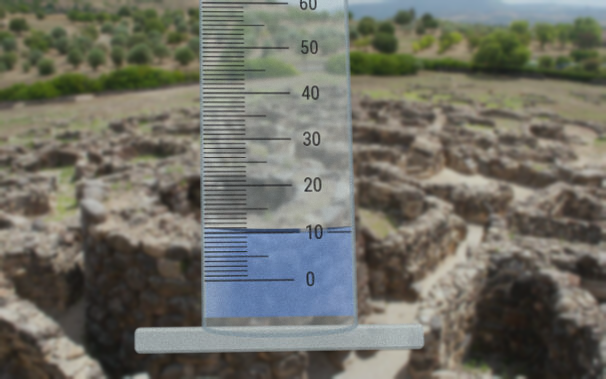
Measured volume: 10 mL
